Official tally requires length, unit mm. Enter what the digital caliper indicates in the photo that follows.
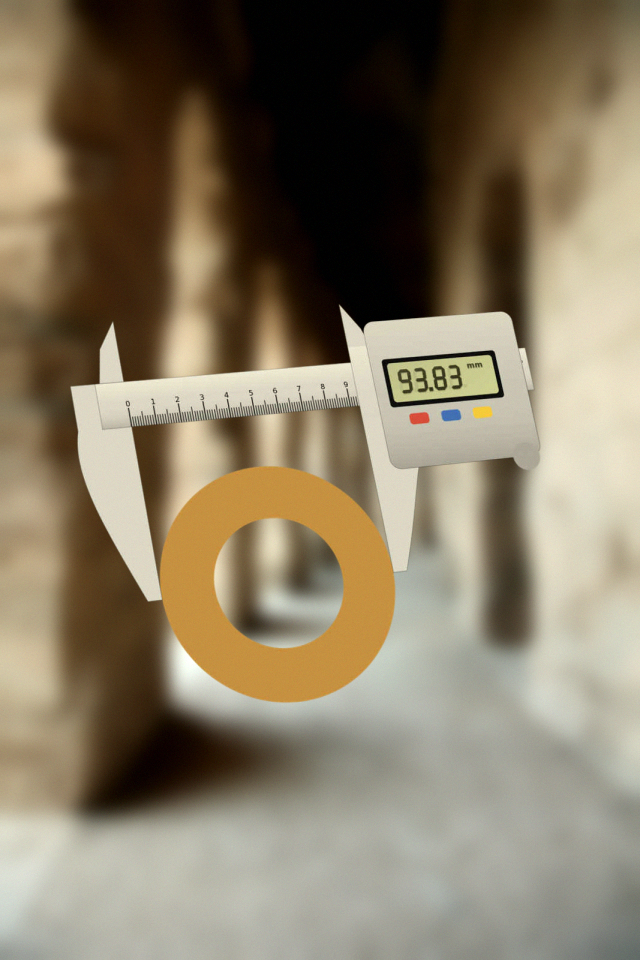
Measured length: 93.83 mm
